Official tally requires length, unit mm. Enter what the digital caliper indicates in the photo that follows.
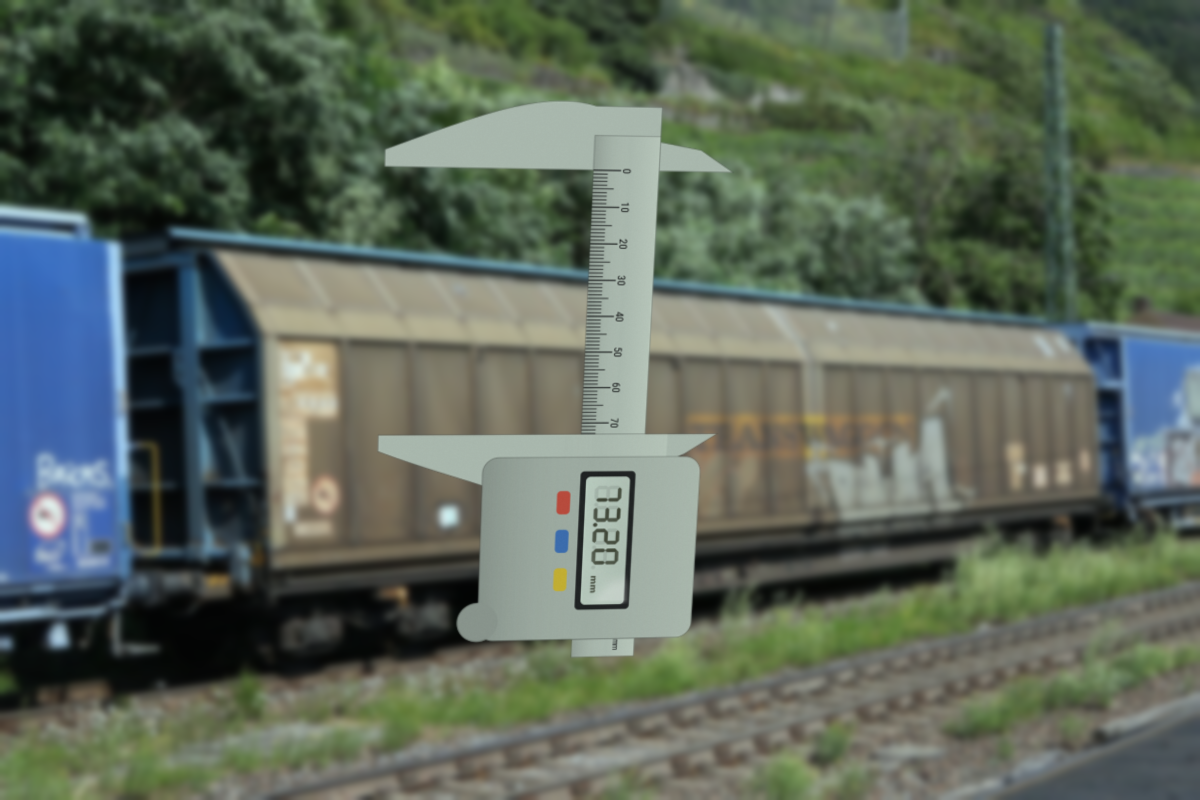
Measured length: 73.20 mm
